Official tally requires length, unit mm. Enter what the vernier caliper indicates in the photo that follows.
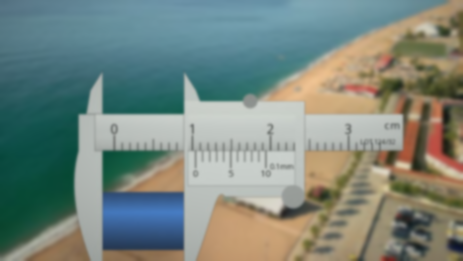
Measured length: 10.4 mm
